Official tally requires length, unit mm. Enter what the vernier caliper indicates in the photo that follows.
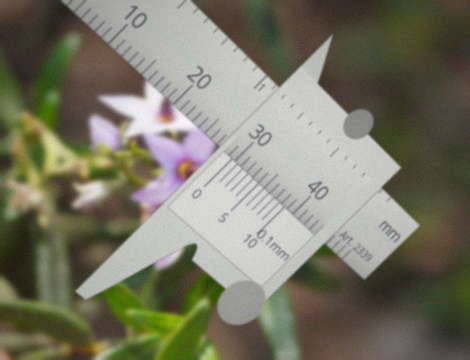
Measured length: 29.6 mm
